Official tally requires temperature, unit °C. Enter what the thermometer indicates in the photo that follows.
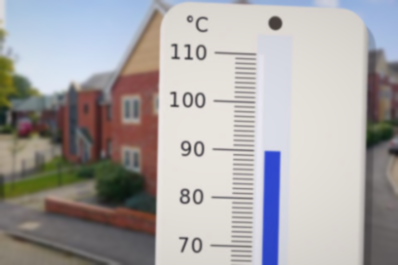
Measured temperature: 90 °C
